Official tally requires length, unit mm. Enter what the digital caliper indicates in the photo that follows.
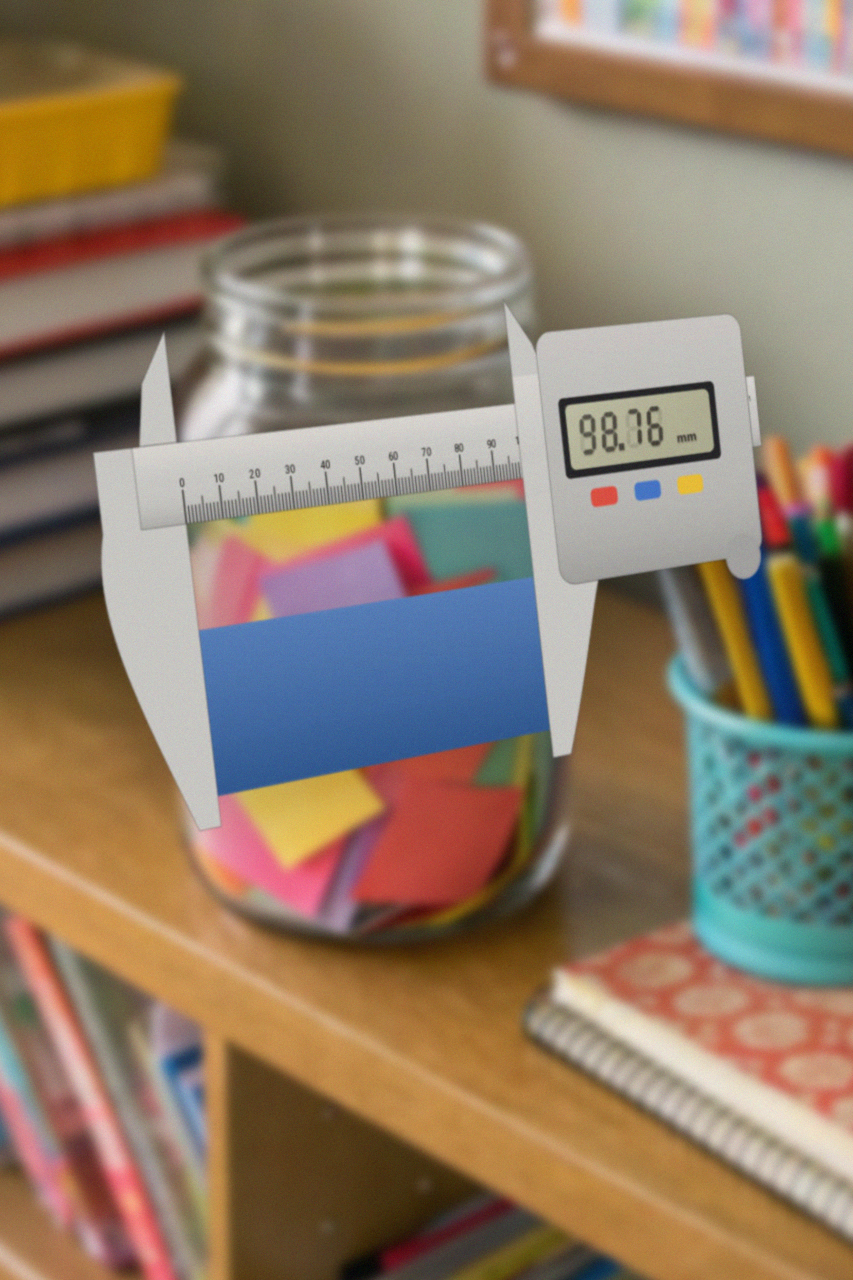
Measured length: 98.76 mm
